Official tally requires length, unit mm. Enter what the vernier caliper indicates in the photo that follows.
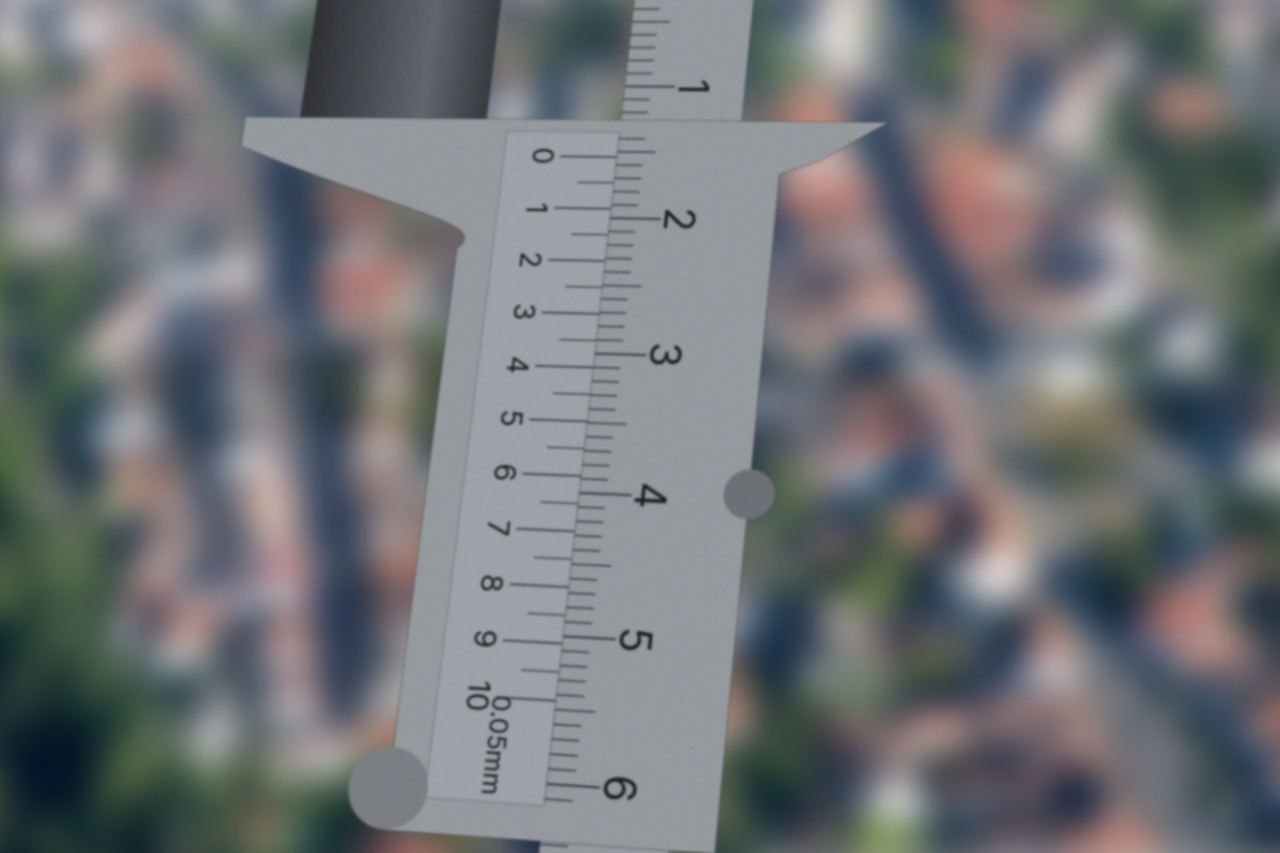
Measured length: 15.4 mm
